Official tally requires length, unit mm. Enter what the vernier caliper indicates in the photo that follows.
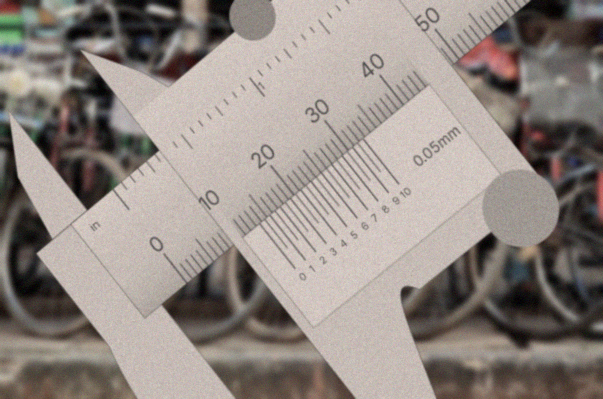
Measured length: 13.6 mm
